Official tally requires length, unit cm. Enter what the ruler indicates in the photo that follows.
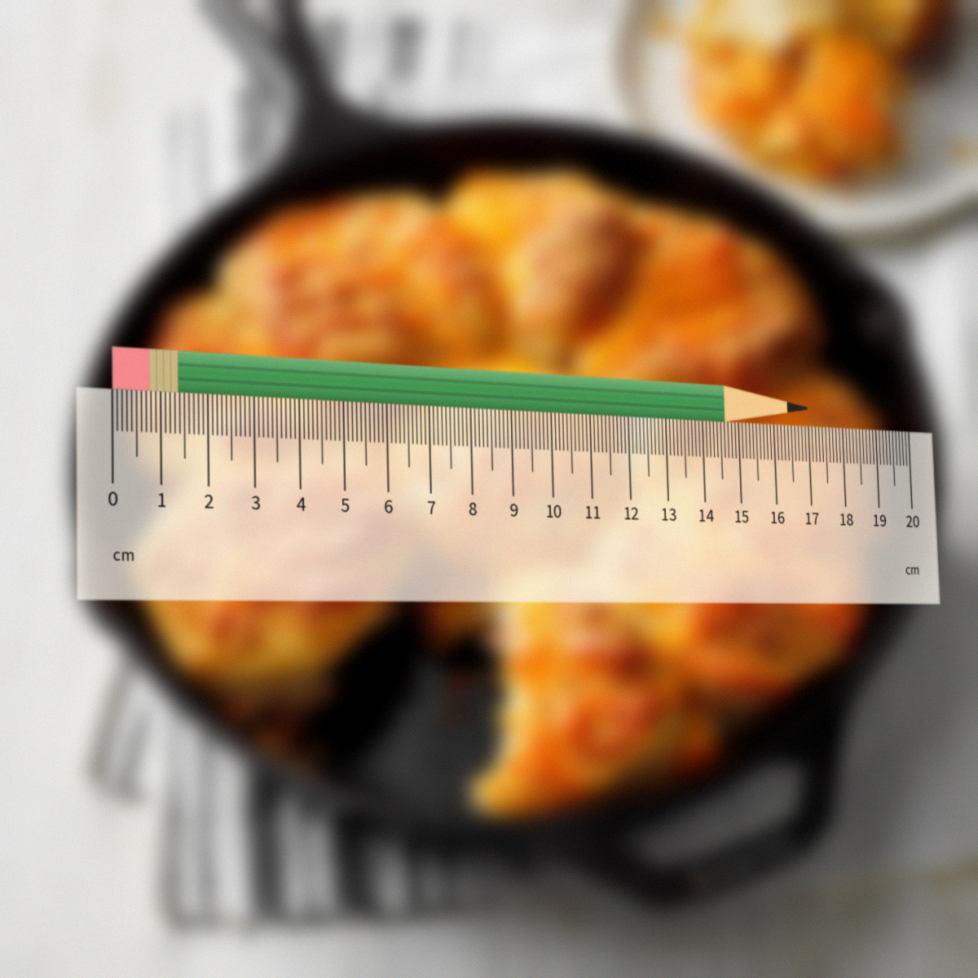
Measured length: 17 cm
